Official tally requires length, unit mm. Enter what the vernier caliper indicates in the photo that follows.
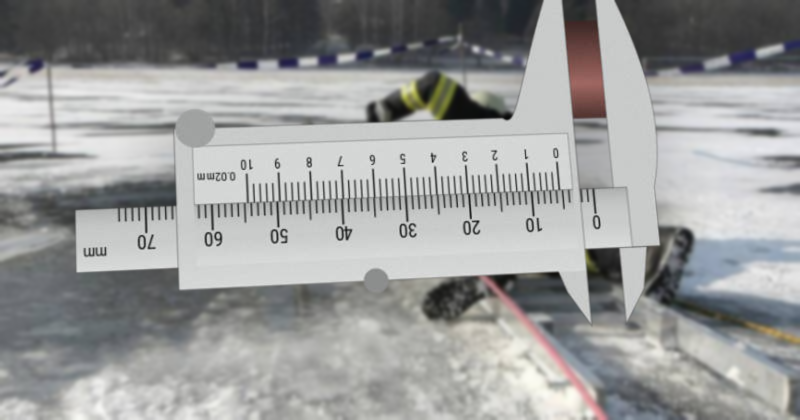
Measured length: 5.5 mm
